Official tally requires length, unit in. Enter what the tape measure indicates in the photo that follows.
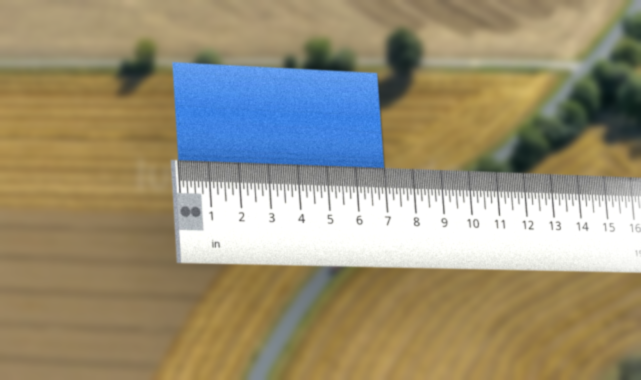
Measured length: 7 in
